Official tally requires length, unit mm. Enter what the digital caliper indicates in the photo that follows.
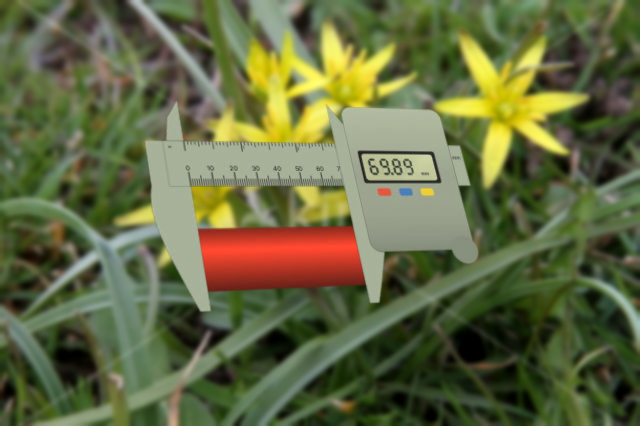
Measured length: 69.89 mm
